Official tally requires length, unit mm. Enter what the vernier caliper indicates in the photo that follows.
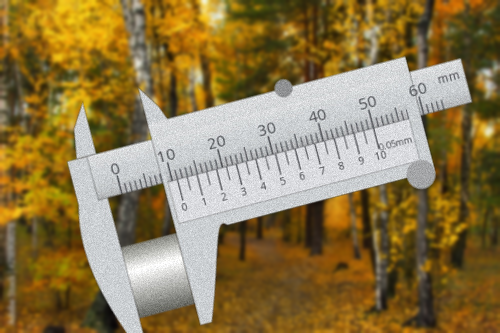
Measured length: 11.0 mm
